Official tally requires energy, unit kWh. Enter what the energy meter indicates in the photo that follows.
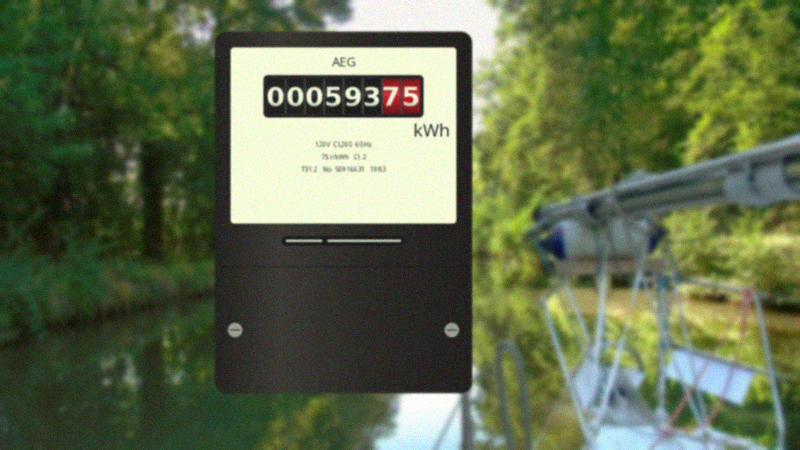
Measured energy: 593.75 kWh
